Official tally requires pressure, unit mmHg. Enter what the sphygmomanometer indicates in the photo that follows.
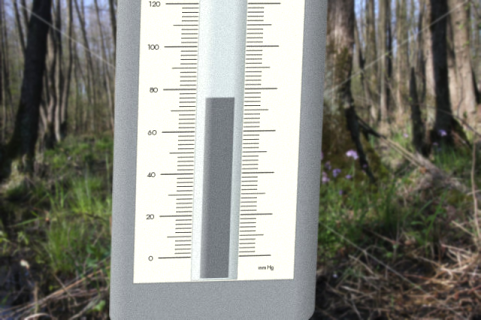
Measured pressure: 76 mmHg
